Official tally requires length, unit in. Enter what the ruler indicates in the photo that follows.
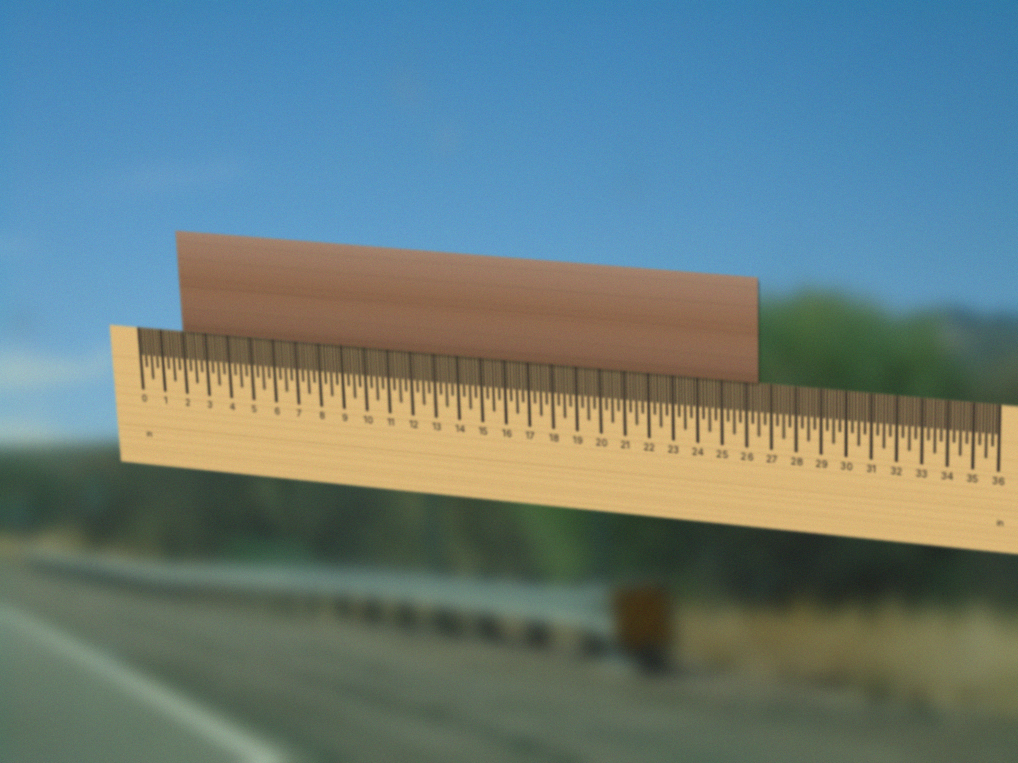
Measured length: 24.5 in
